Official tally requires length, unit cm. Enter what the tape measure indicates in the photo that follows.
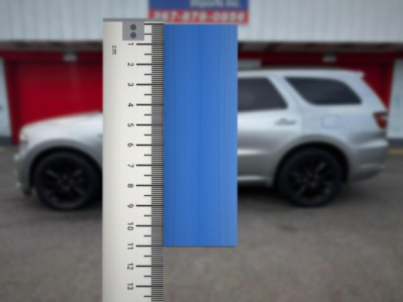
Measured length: 11 cm
